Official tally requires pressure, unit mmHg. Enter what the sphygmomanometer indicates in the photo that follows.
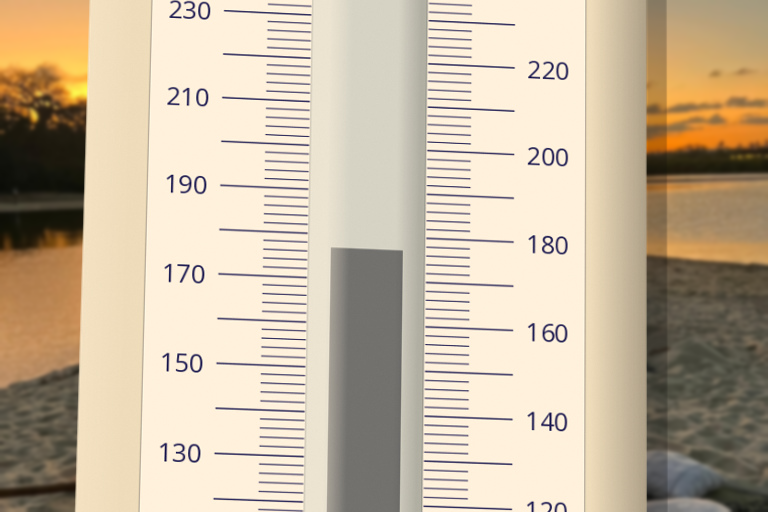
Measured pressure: 177 mmHg
